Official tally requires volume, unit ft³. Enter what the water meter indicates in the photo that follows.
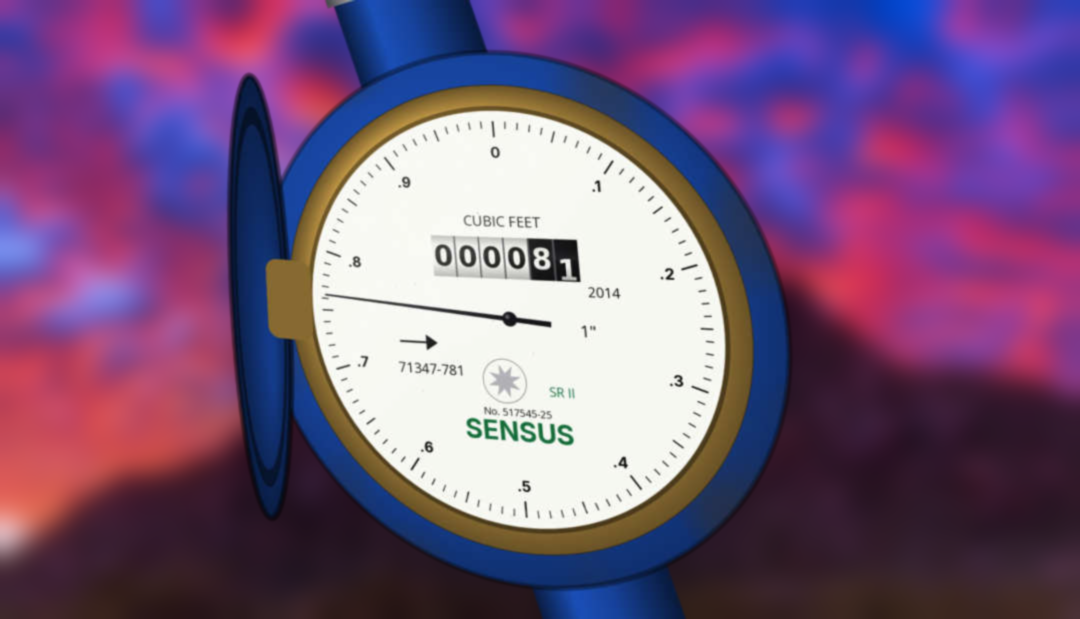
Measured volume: 80.76 ft³
